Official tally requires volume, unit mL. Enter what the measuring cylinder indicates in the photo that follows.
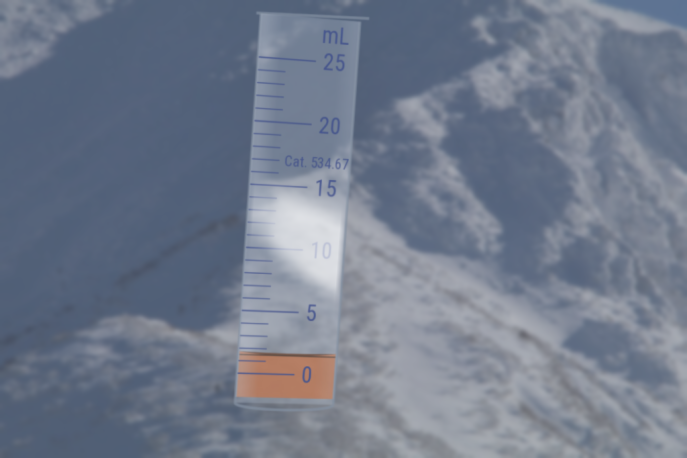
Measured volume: 1.5 mL
